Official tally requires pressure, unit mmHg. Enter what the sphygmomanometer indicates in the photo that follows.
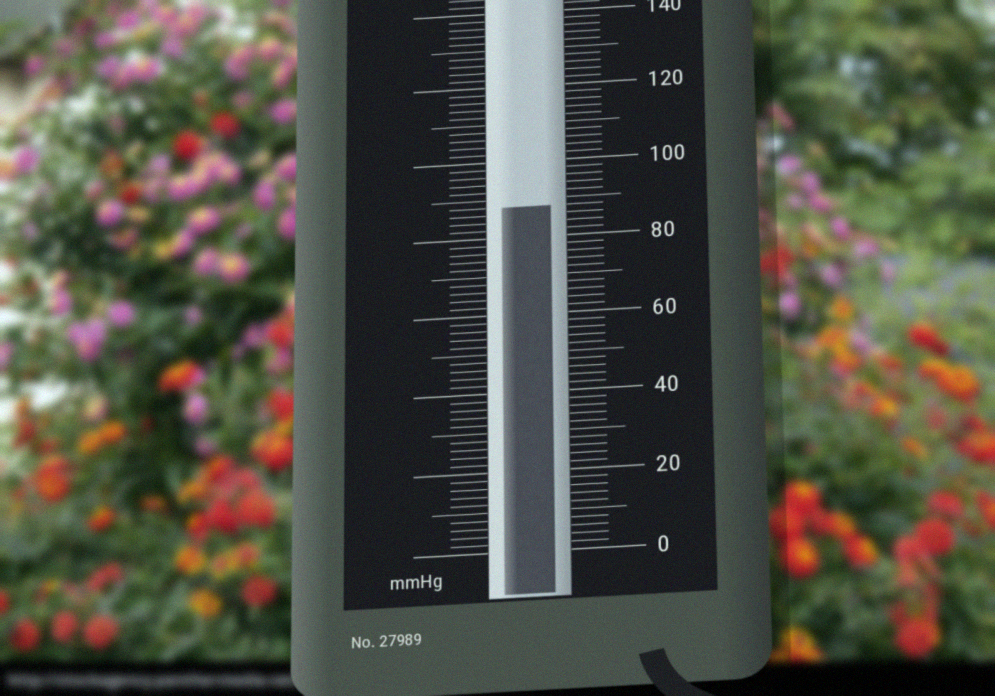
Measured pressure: 88 mmHg
